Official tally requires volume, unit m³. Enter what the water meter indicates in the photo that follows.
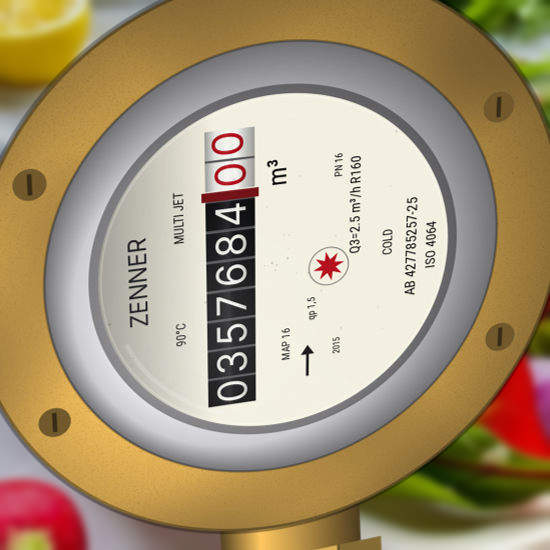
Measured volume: 357684.00 m³
